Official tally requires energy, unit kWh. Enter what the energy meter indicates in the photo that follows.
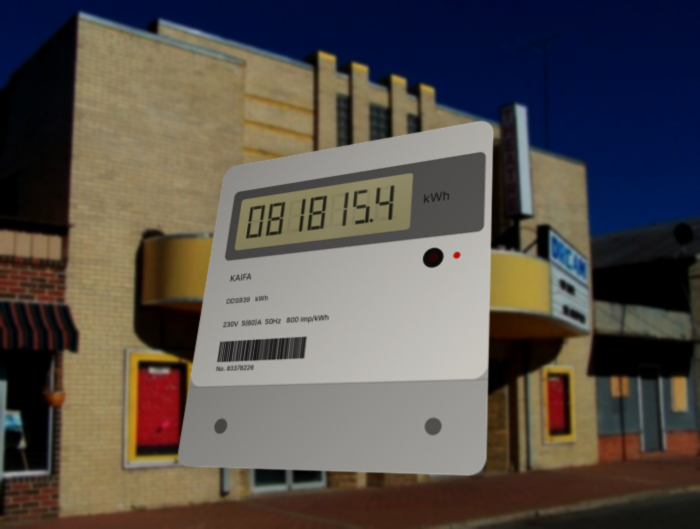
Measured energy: 81815.4 kWh
